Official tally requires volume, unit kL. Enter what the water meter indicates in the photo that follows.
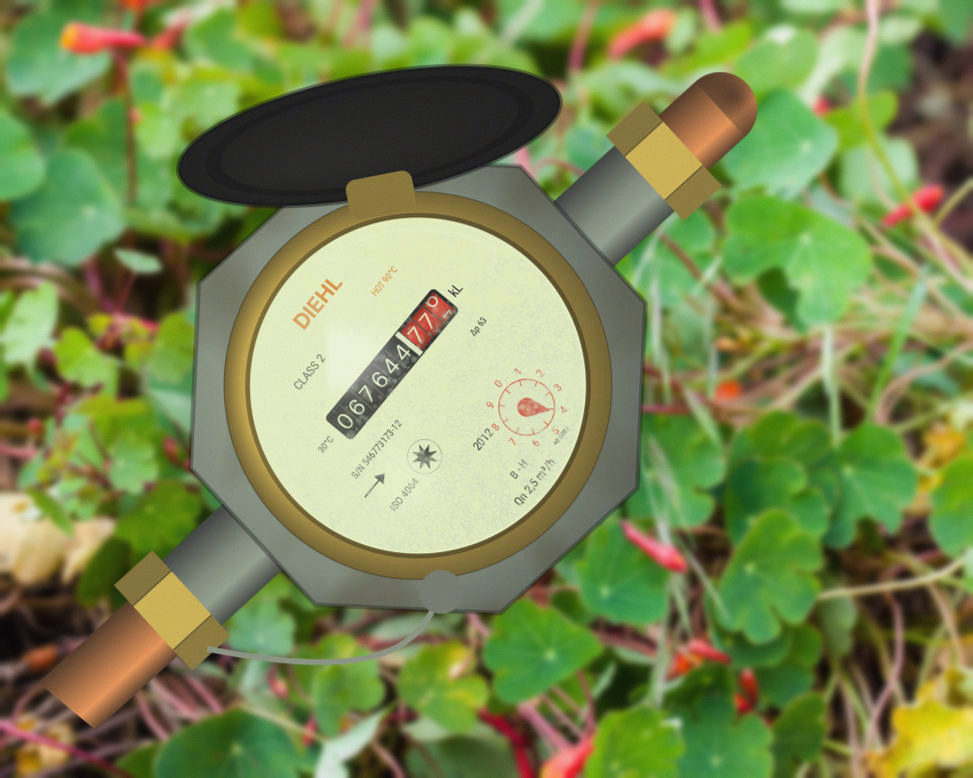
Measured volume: 67644.7764 kL
